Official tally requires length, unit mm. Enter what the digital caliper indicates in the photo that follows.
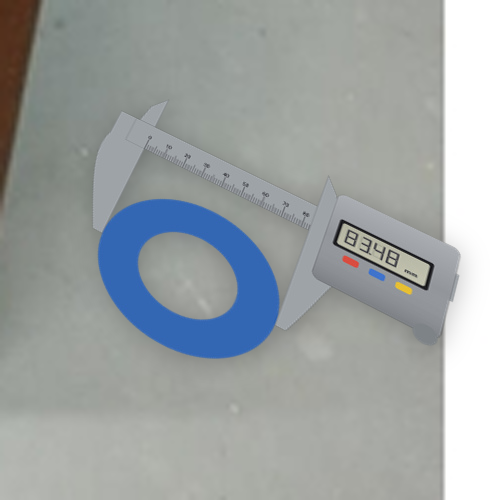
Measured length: 83.48 mm
